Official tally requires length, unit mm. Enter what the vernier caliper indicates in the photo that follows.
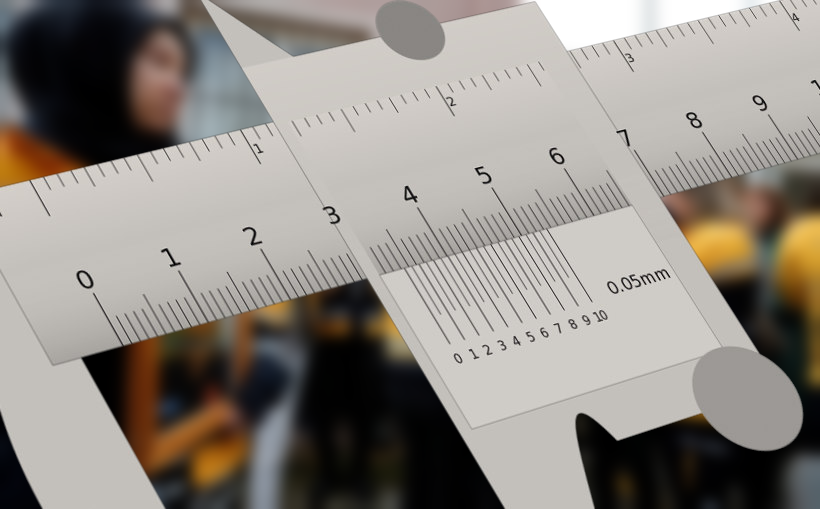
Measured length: 34.4 mm
